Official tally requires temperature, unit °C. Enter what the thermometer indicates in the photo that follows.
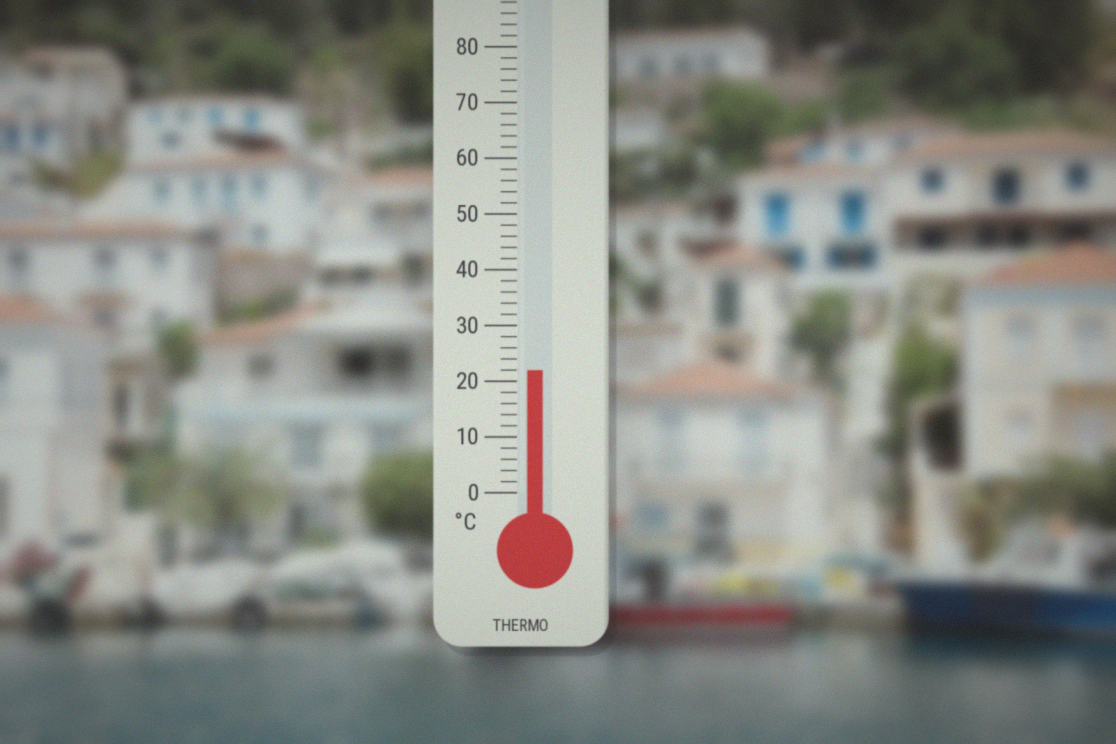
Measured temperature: 22 °C
